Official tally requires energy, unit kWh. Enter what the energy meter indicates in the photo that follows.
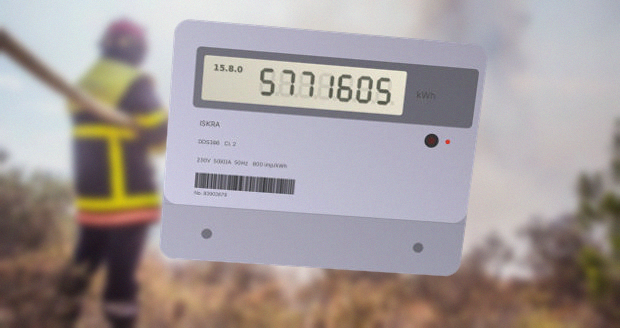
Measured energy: 5771605 kWh
